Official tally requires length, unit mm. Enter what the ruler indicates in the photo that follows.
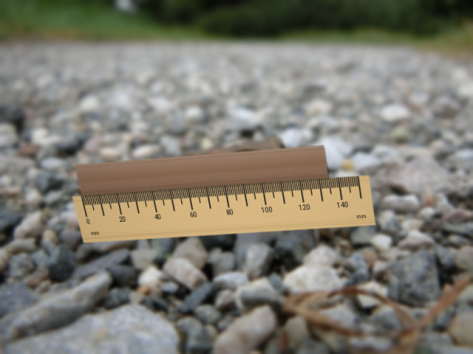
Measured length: 135 mm
